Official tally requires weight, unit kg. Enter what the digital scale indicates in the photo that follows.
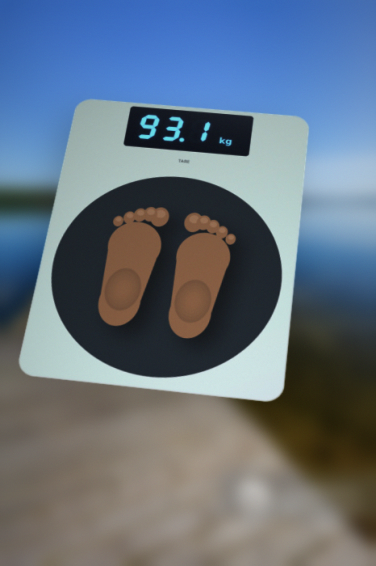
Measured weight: 93.1 kg
